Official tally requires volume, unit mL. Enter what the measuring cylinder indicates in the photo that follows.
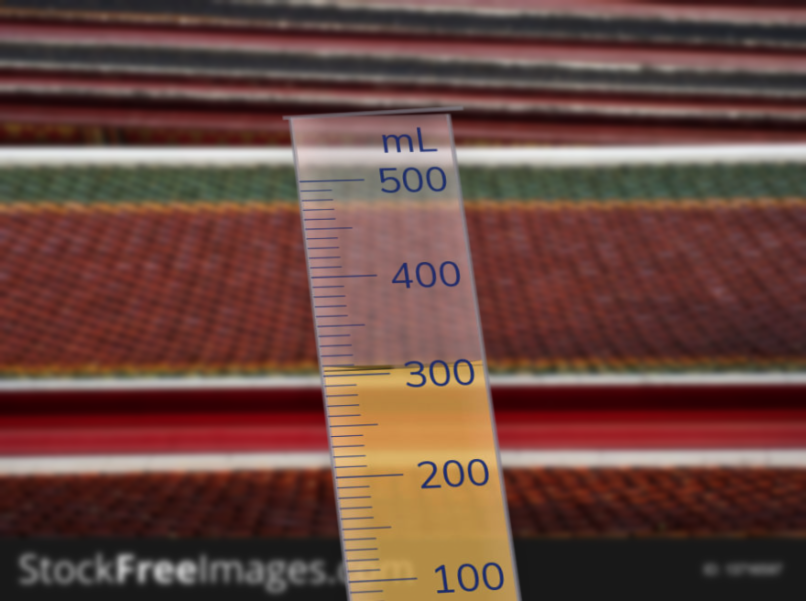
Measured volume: 305 mL
